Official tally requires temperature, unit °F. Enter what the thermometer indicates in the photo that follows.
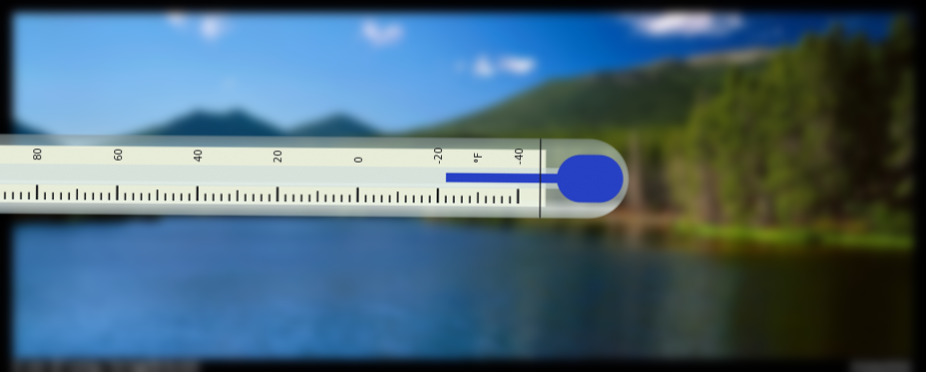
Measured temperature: -22 °F
